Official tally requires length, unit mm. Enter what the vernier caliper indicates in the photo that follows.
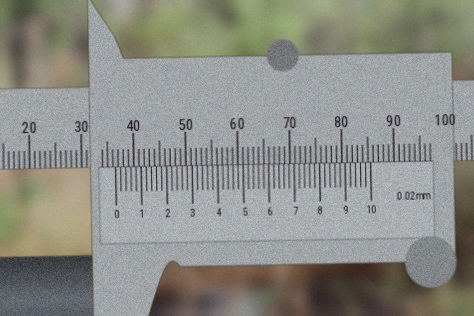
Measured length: 36.5 mm
